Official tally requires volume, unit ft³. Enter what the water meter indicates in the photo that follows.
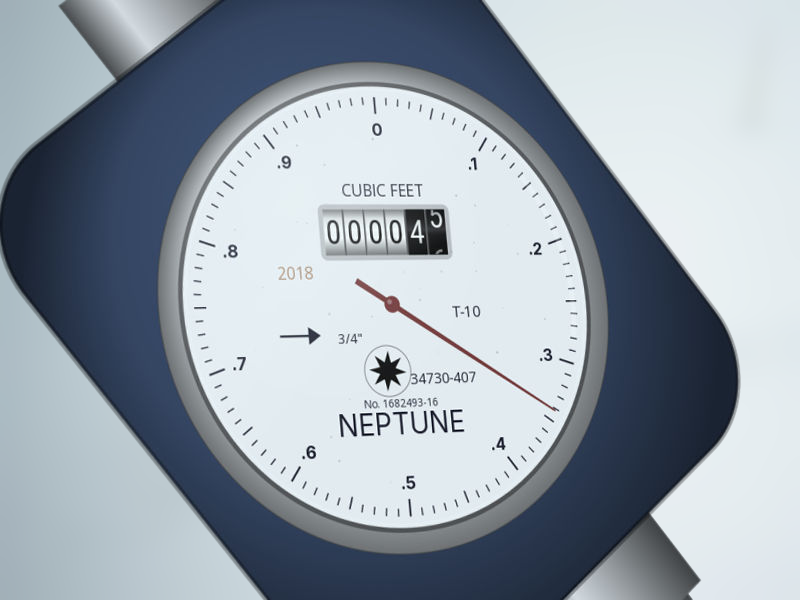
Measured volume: 45.34 ft³
